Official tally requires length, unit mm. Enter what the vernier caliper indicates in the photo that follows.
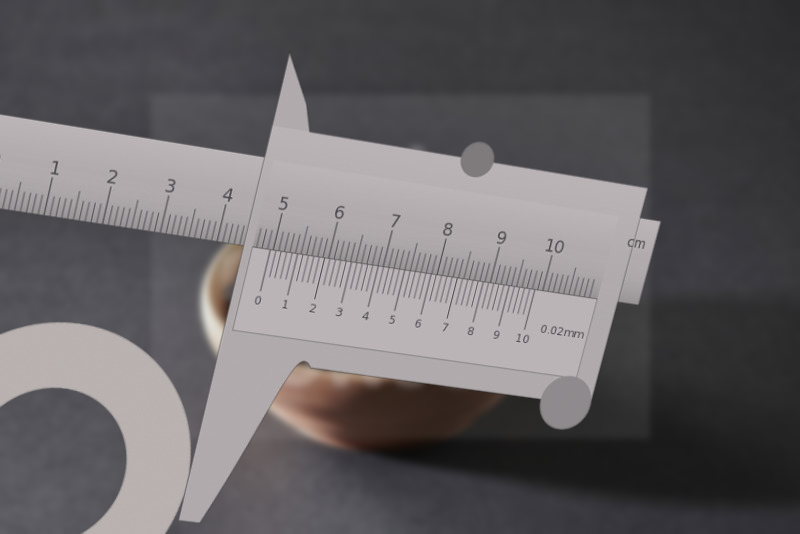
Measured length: 49.5 mm
